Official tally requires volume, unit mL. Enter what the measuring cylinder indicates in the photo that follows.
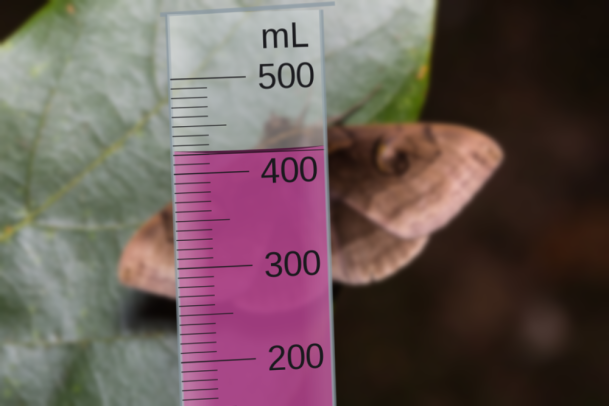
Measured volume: 420 mL
